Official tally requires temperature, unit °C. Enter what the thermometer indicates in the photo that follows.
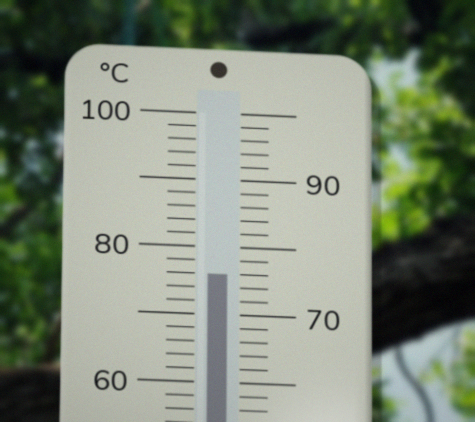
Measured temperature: 76 °C
